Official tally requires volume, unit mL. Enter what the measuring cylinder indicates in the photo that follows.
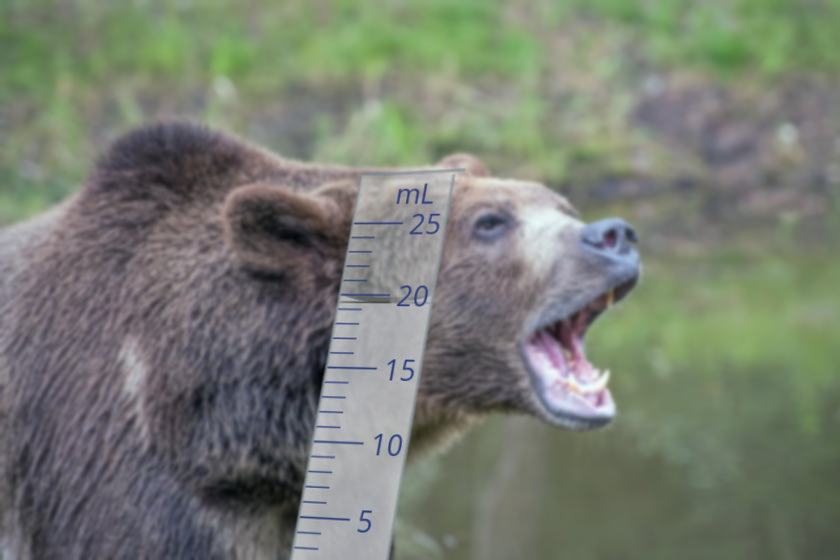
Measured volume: 19.5 mL
